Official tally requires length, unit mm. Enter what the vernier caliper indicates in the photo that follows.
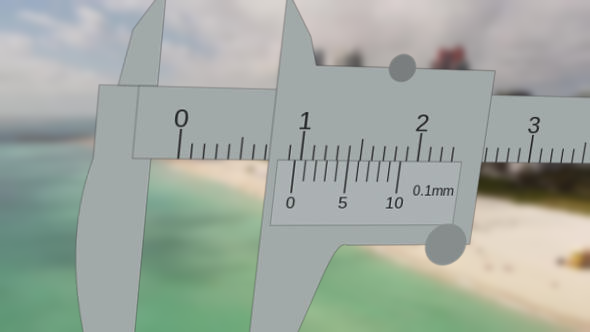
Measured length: 9.5 mm
